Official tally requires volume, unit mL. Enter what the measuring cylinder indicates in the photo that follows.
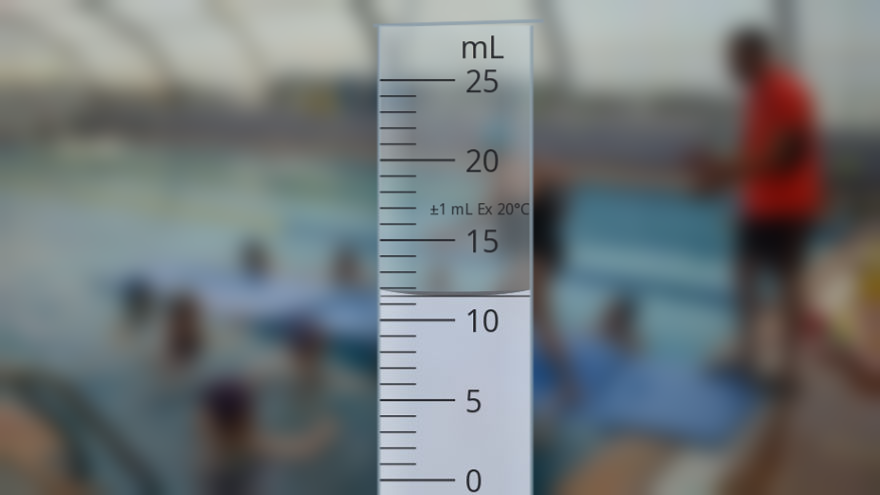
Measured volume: 11.5 mL
